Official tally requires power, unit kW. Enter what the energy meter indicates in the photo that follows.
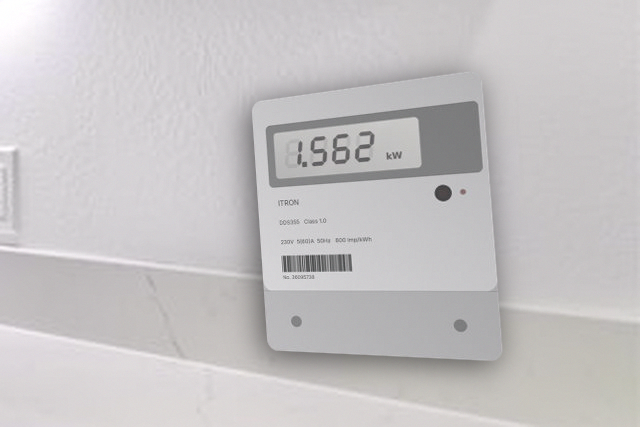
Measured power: 1.562 kW
